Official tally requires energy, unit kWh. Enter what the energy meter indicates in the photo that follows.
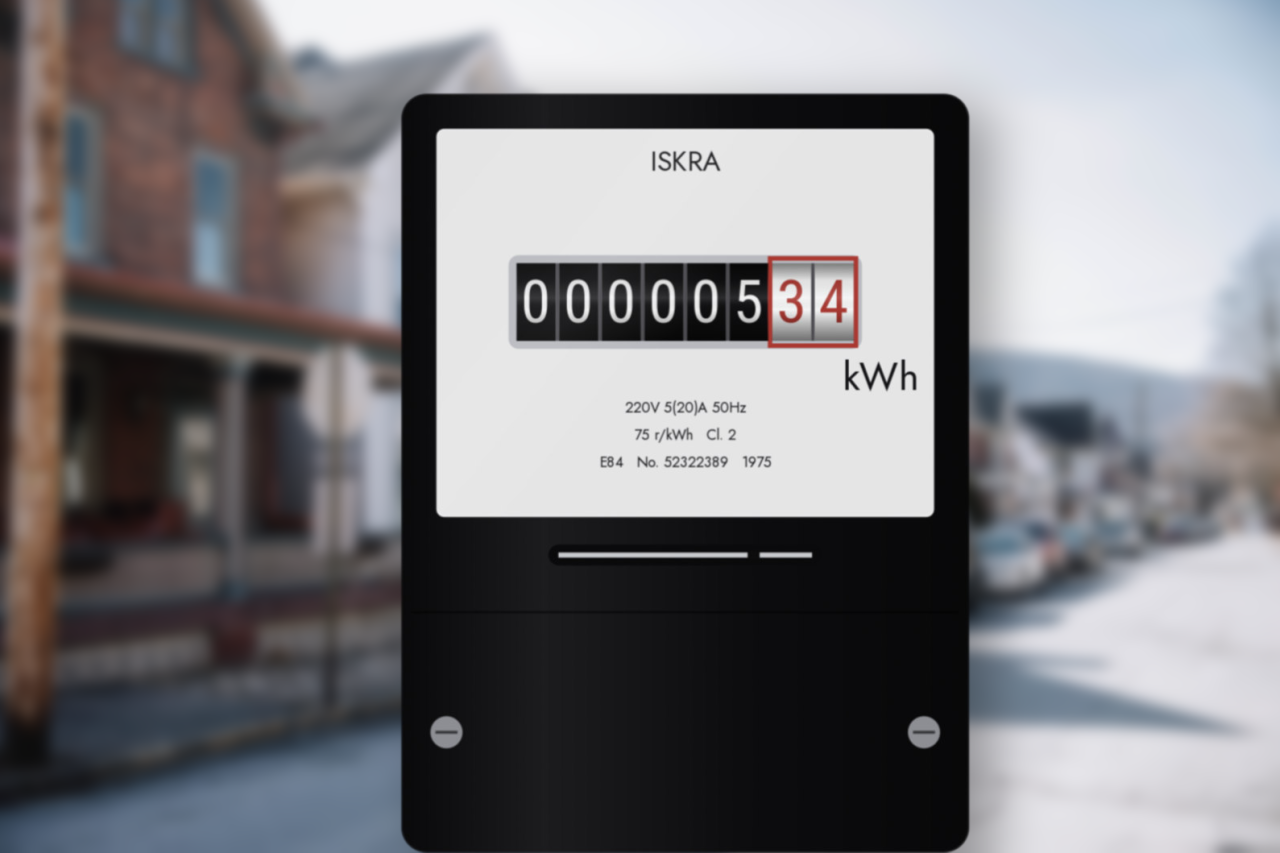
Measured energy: 5.34 kWh
